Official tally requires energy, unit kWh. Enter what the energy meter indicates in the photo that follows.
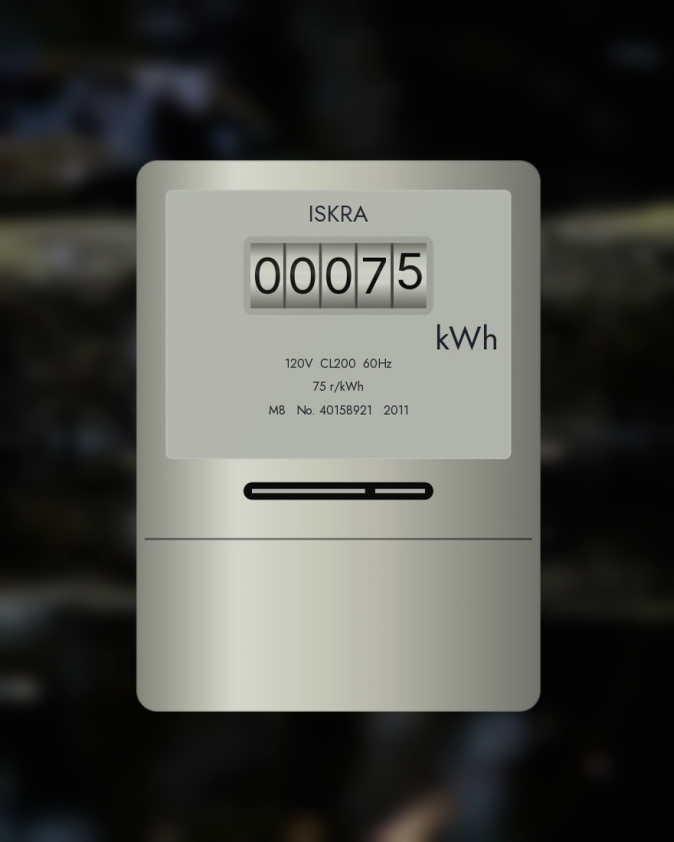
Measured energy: 75 kWh
